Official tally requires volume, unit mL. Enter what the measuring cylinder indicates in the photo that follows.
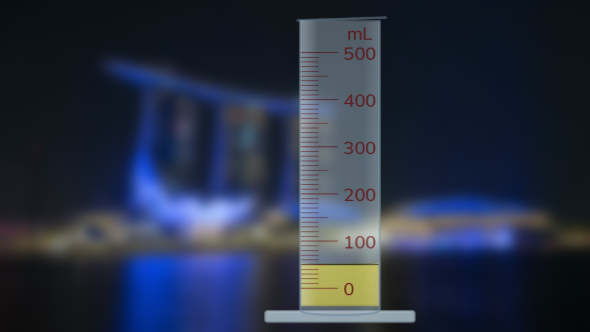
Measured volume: 50 mL
